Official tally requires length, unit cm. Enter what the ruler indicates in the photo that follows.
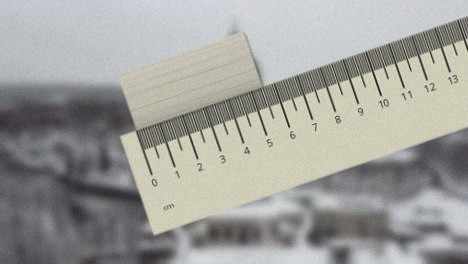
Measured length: 5.5 cm
